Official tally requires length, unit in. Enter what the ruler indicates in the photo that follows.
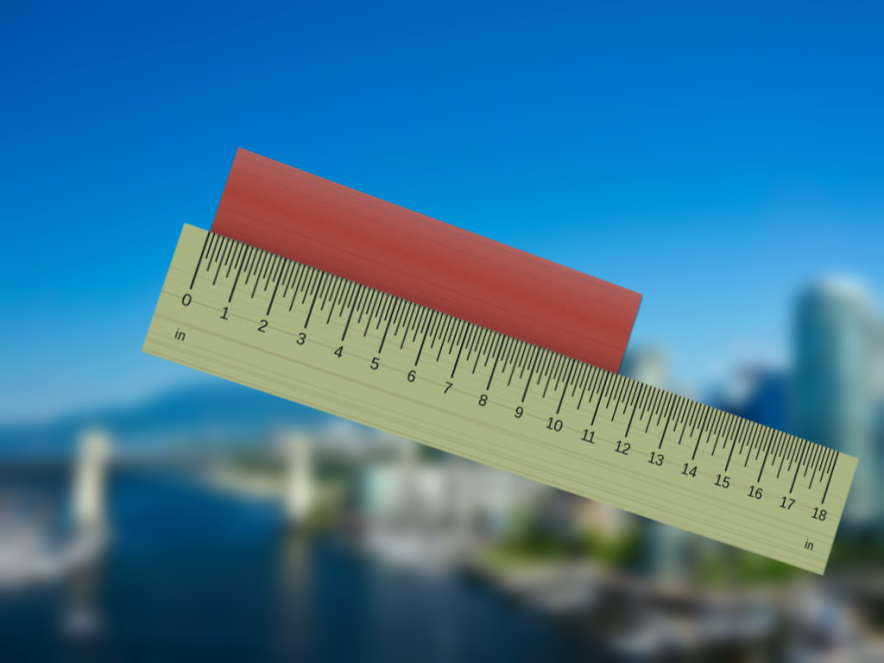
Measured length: 11.25 in
